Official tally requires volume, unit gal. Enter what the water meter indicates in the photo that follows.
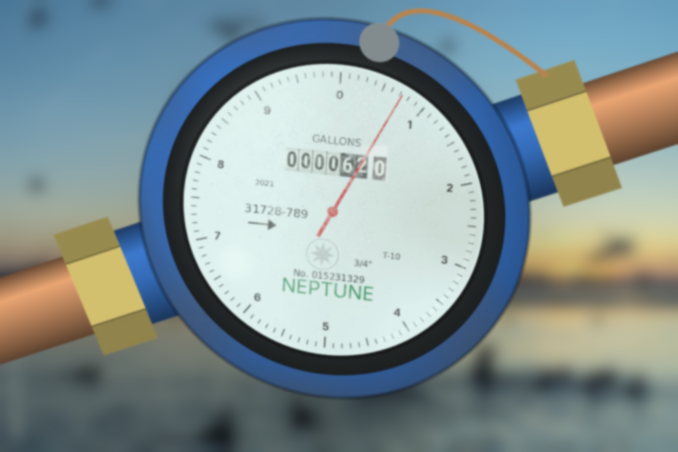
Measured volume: 620.7 gal
